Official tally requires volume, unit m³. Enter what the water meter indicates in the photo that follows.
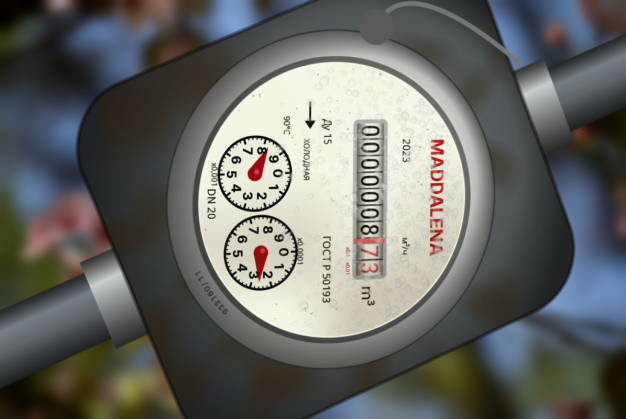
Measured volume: 8.7382 m³
